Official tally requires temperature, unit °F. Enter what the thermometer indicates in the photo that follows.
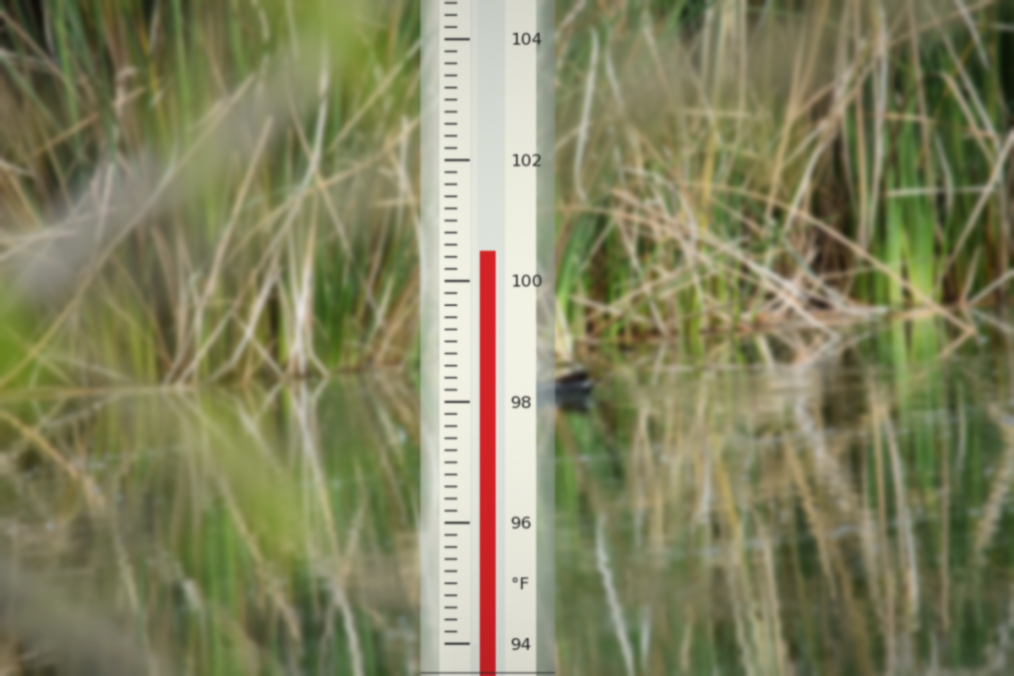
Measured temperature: 100.5 °F
